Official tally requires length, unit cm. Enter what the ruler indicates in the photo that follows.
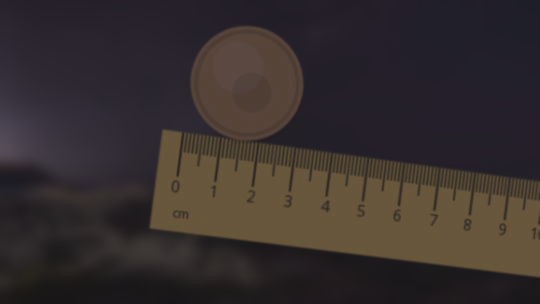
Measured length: 3 cm
